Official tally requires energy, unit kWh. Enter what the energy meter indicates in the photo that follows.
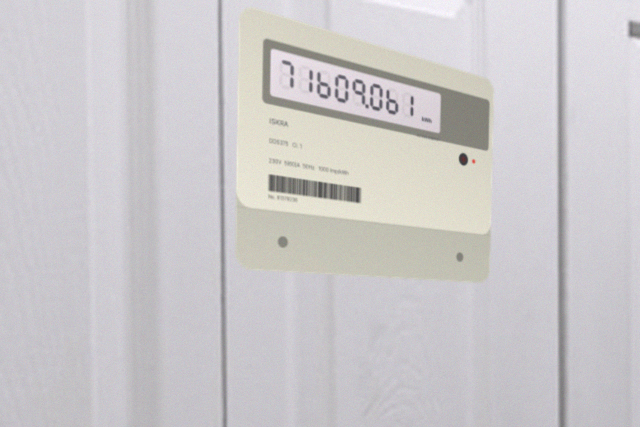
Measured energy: 71609.061 kWh
